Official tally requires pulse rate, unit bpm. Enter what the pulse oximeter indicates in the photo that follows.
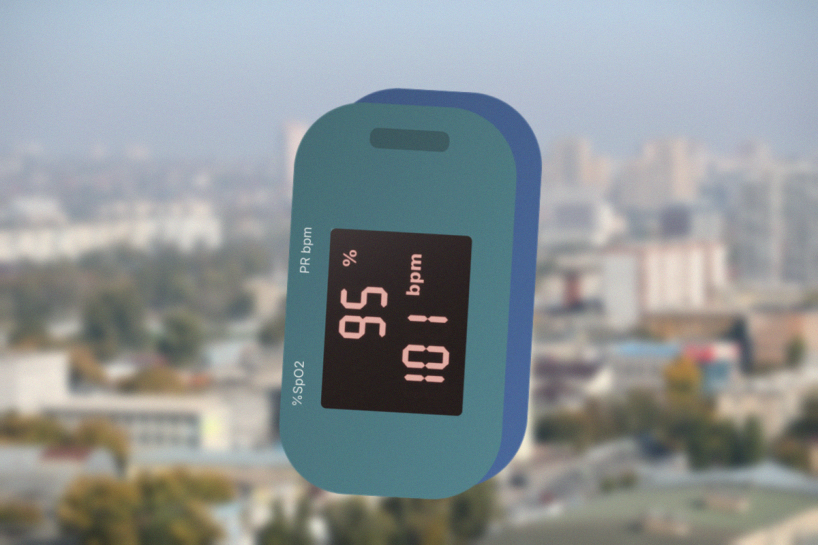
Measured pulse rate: 101 bpm
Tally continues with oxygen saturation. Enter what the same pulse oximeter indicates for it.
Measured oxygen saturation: 95 %
